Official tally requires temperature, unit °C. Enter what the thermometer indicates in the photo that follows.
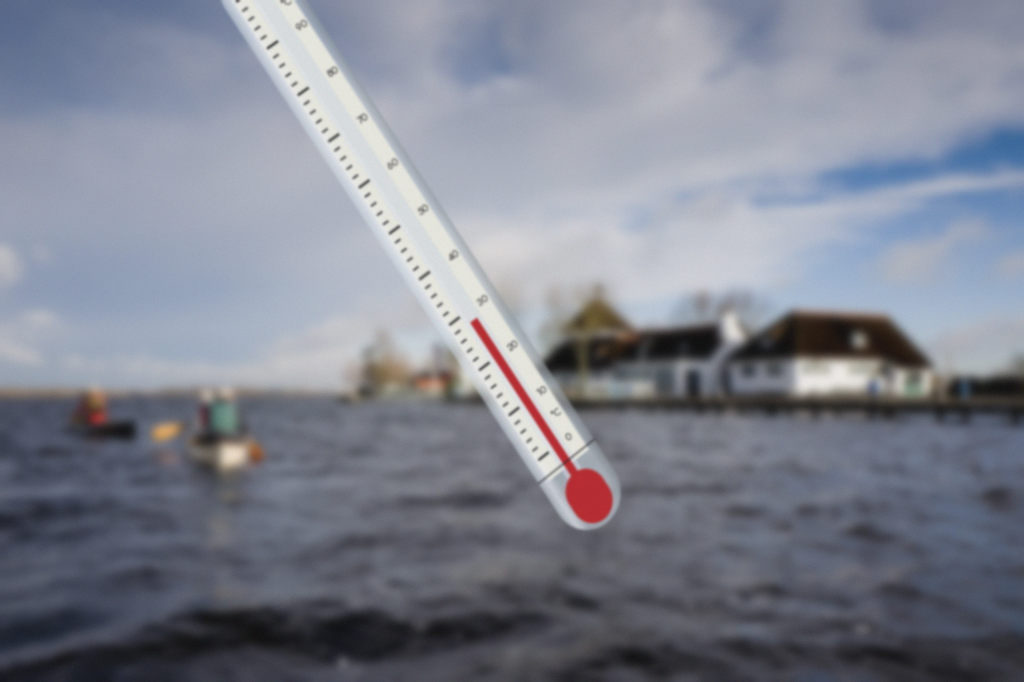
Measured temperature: 28 °C
